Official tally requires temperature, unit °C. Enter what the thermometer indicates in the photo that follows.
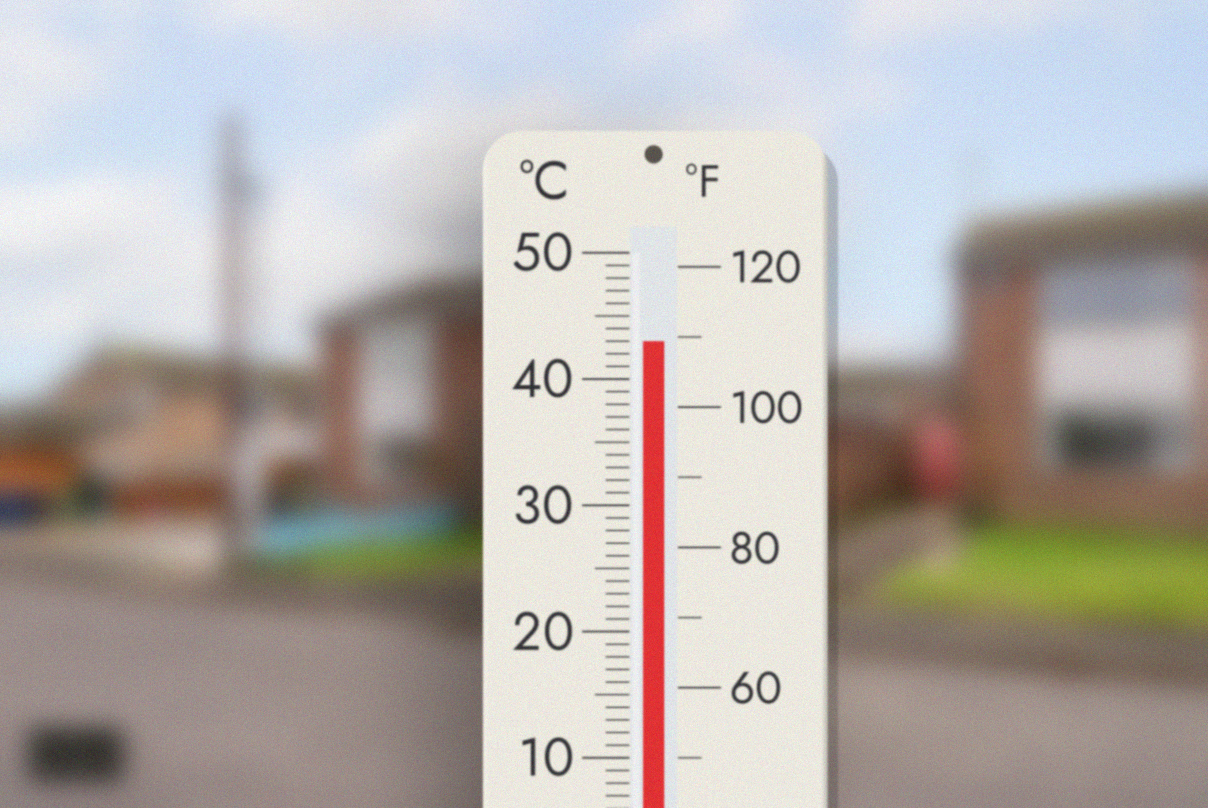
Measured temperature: 43 °C
